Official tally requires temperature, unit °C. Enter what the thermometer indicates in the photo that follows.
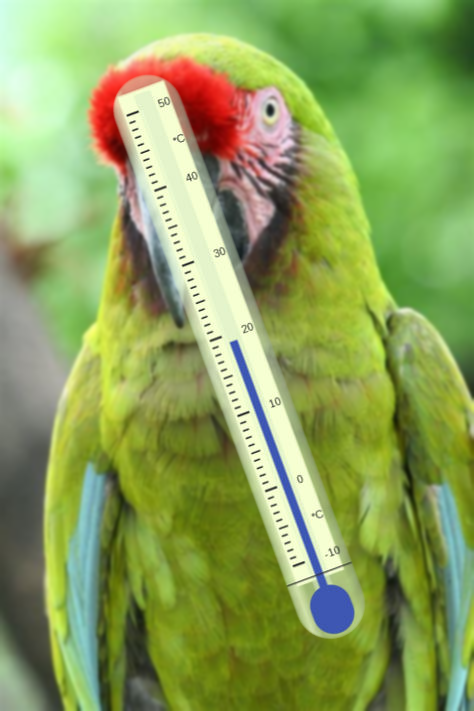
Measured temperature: 19 °C
